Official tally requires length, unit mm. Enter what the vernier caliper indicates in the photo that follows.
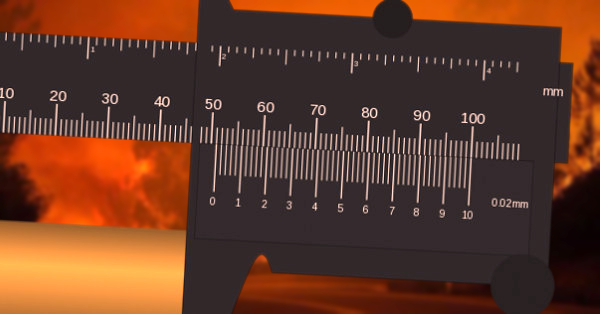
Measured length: 51.0 mm
